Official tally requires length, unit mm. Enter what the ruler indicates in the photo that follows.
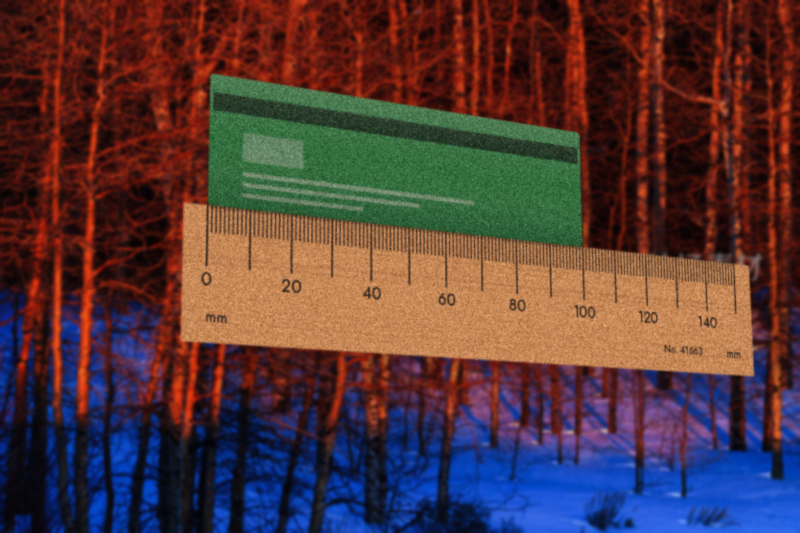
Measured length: 100 mm
